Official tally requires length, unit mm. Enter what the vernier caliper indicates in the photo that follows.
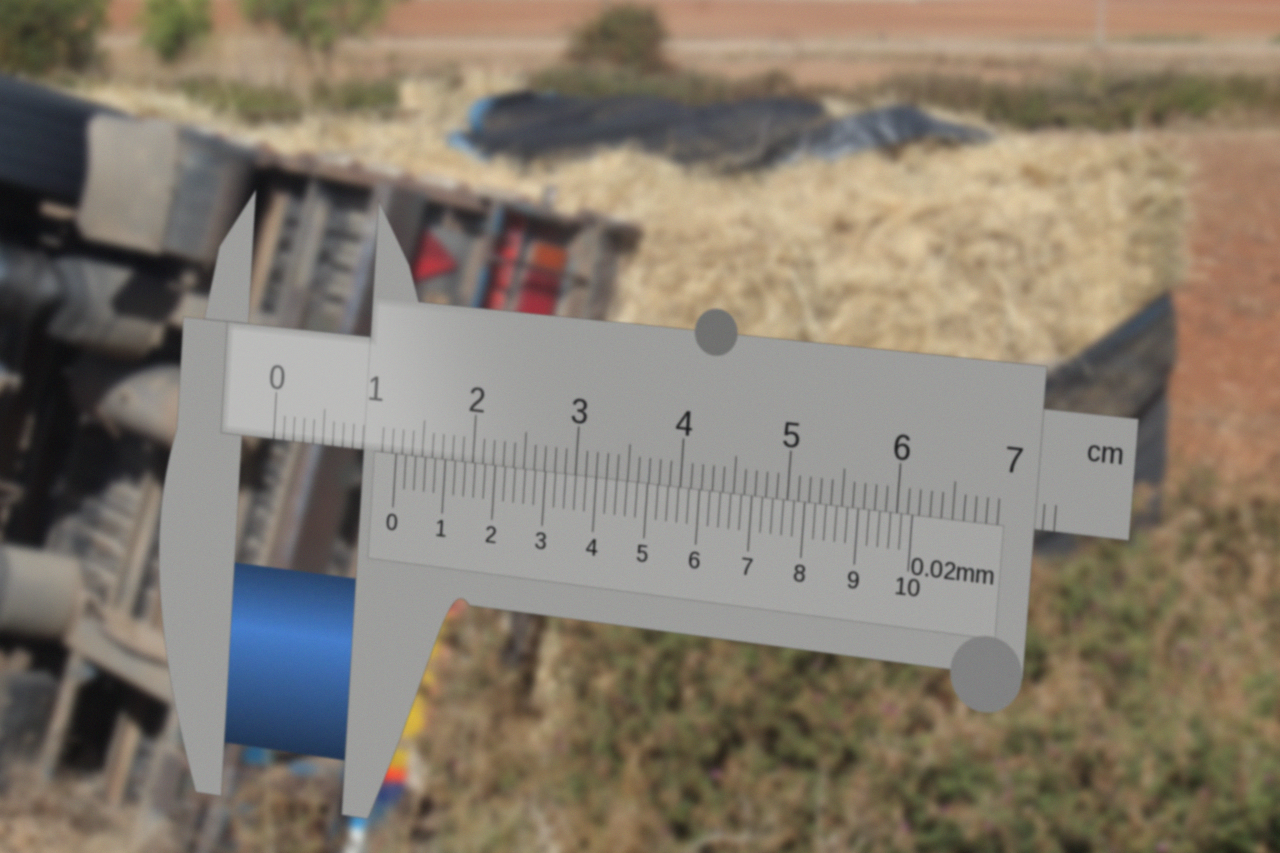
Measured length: 12.4 mm
